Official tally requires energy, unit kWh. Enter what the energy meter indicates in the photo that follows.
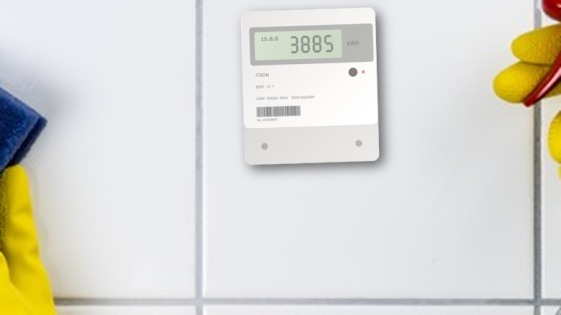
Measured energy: 3885 kWh
